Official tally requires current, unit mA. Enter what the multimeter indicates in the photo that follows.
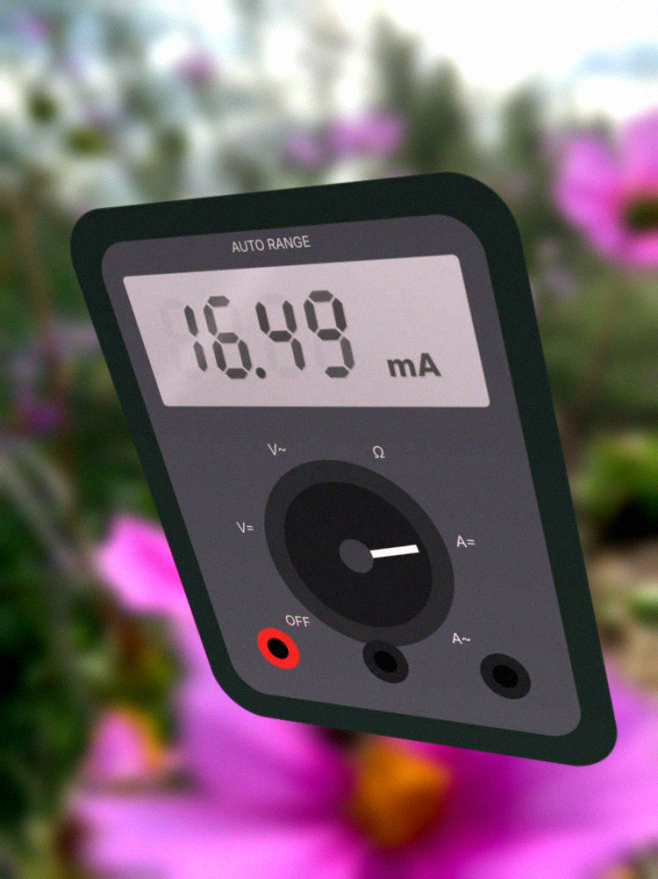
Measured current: 16.49 mA
